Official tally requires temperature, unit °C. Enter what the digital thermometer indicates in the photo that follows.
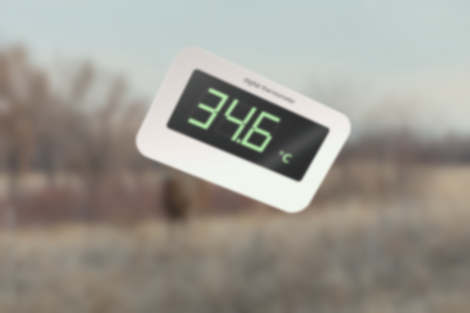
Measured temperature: 34.6 °C
